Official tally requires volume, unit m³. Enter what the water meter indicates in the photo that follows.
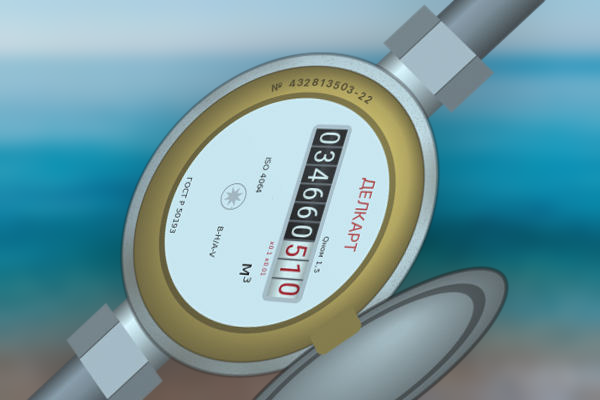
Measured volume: 34660.510 m³
